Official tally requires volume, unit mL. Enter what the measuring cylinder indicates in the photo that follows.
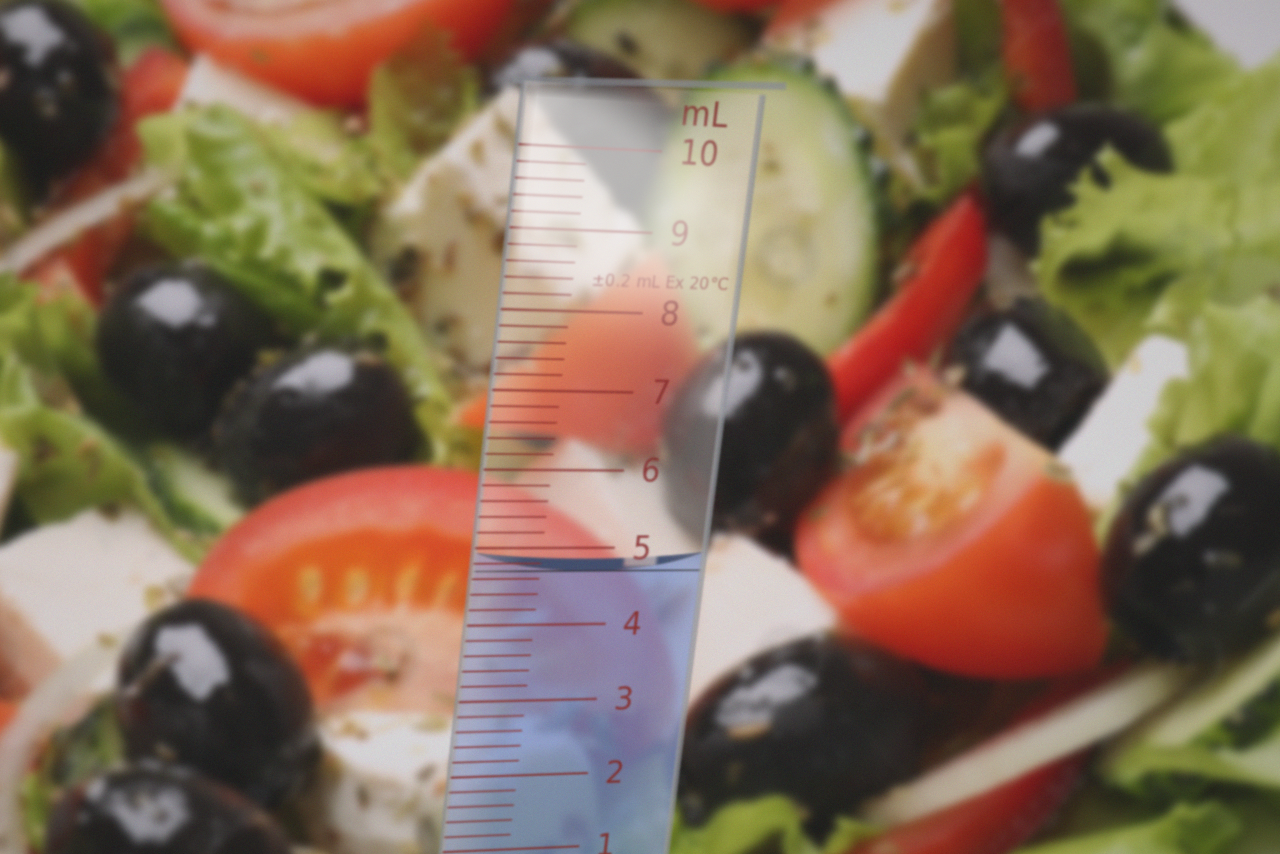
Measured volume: 4.7 mL
